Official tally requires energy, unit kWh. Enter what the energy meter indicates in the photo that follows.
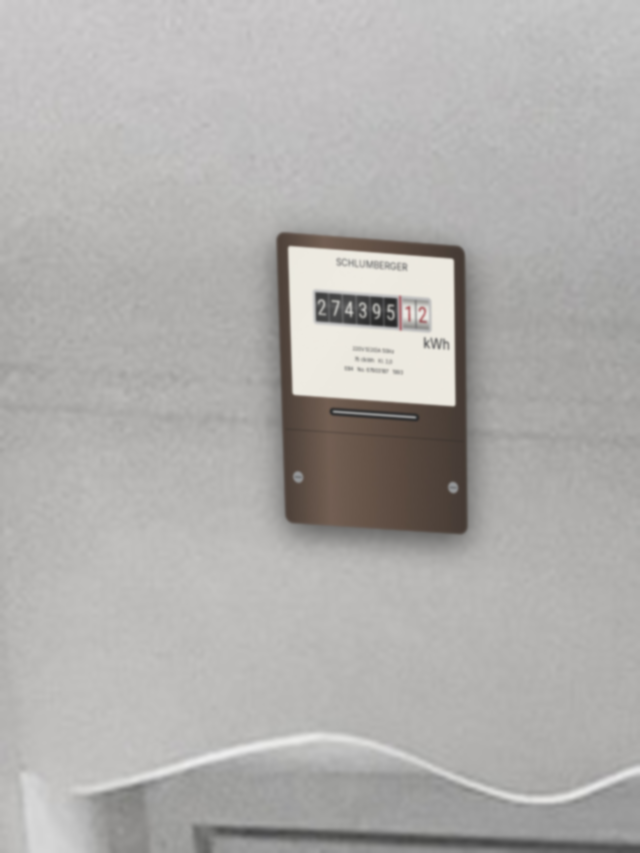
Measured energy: 274395.12 kWh
